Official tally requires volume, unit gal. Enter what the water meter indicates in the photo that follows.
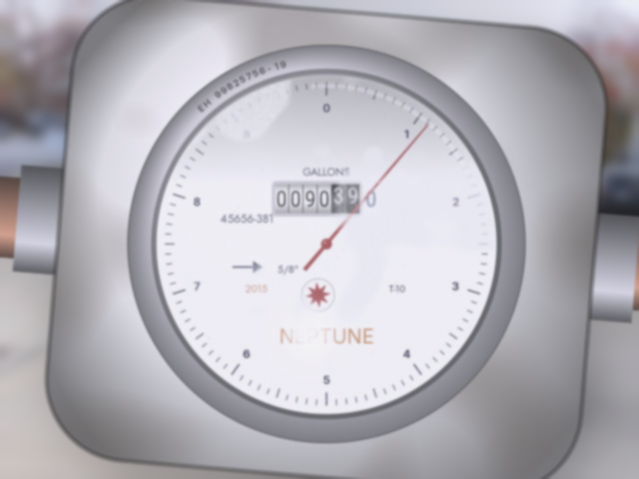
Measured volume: 90391.1 gal
